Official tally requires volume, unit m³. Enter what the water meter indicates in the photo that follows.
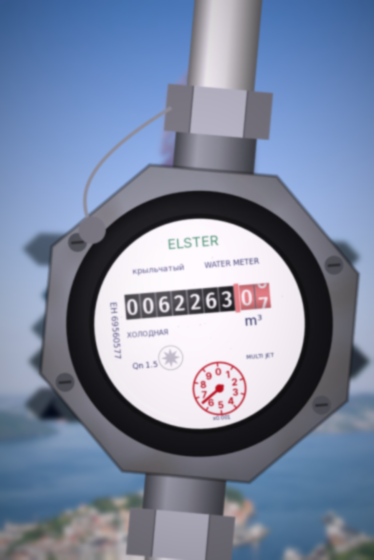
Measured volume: 62263.066 m³
